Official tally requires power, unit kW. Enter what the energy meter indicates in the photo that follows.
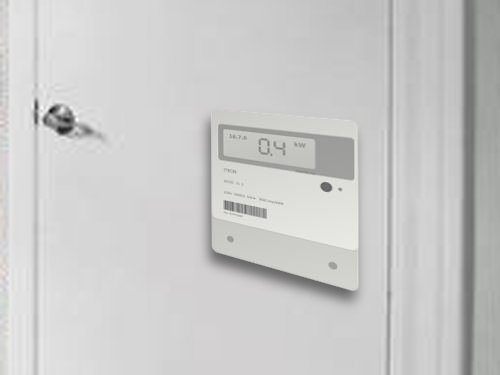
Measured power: 0.4 kW
